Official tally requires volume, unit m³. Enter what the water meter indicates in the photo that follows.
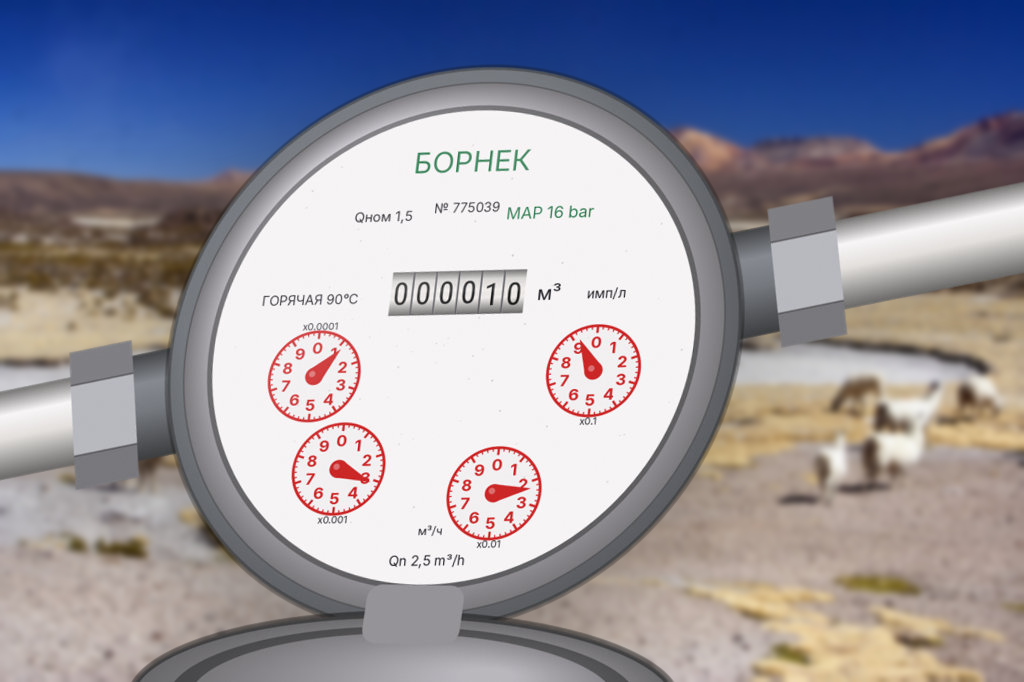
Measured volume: 9.9231 m³
